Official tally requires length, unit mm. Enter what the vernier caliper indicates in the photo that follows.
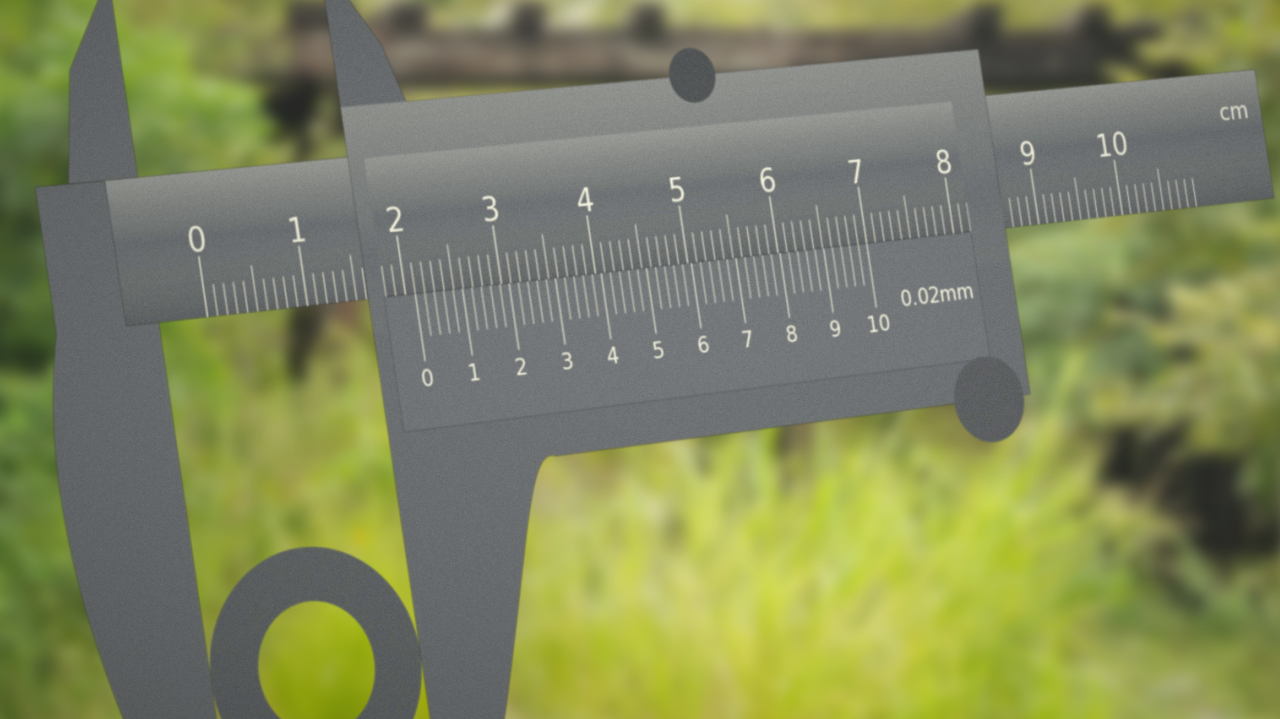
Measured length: 21.0 mm
